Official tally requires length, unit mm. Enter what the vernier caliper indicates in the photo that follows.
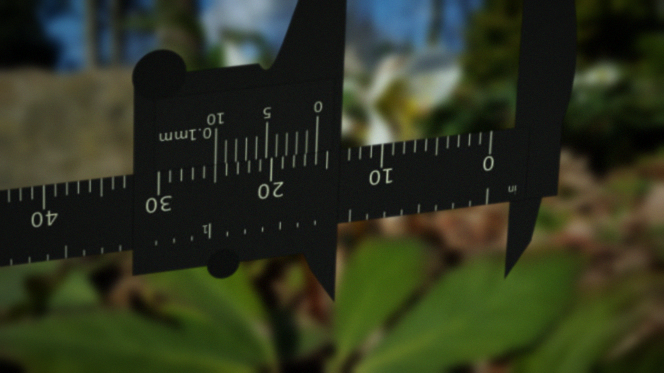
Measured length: 16.0 mm
